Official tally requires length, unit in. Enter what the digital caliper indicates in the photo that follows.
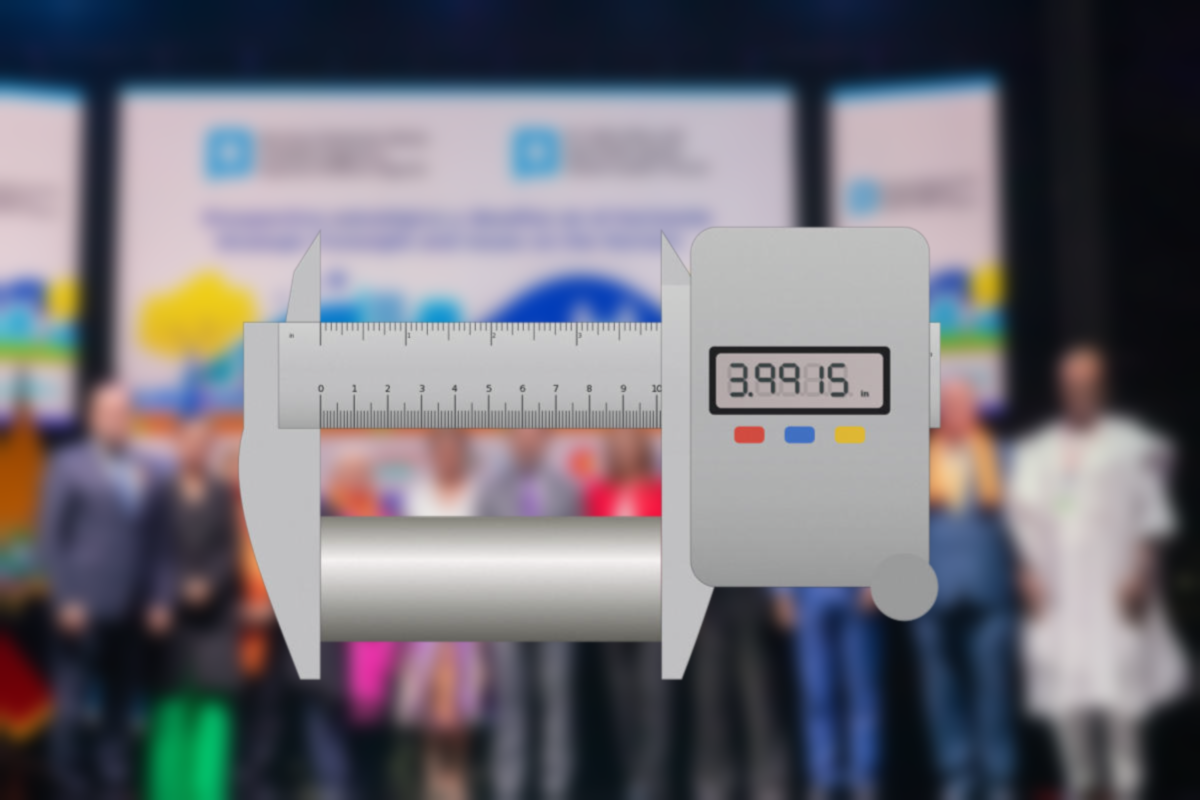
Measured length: 3.9915 in
